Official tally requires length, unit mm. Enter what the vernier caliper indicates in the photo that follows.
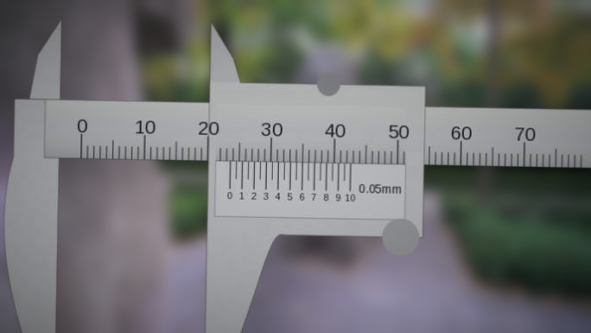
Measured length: 23.6 mm
